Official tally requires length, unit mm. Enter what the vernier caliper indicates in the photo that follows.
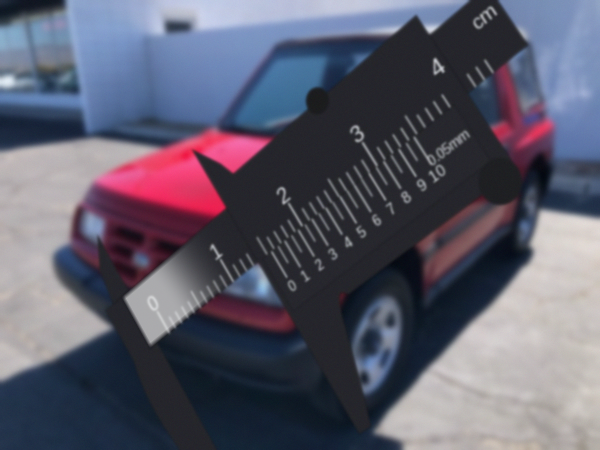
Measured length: 15.6 mm
